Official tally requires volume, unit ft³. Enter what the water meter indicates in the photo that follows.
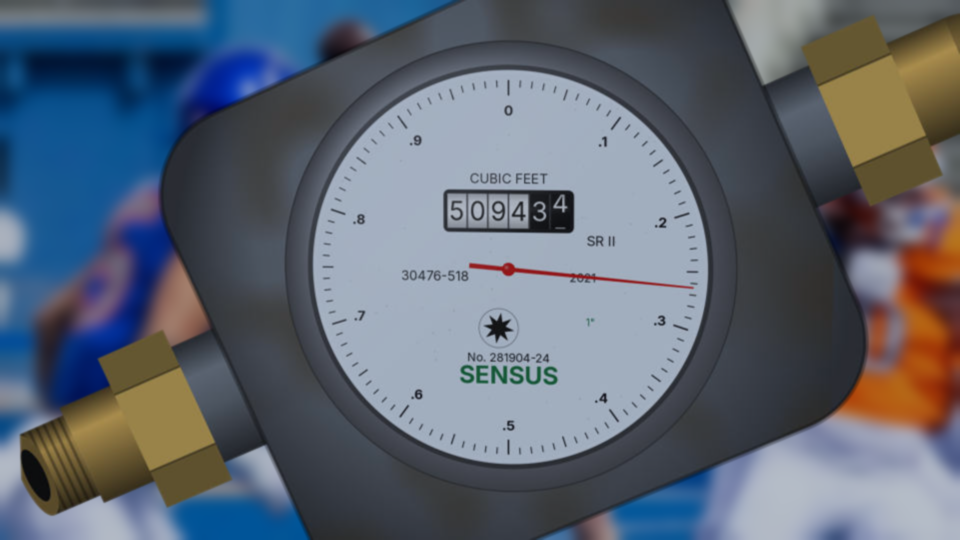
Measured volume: 509434.26 ft³
